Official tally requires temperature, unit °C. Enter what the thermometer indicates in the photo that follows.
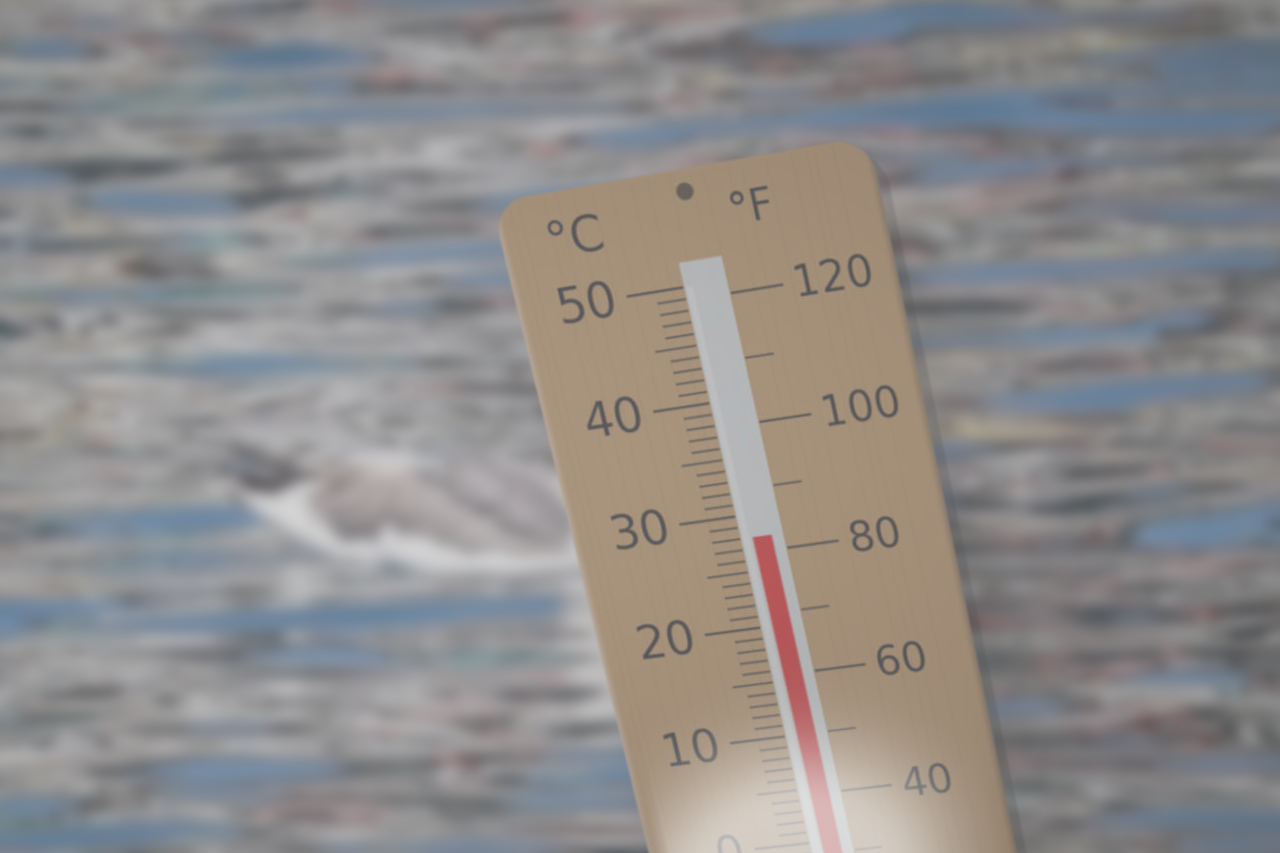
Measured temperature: 28 °C
